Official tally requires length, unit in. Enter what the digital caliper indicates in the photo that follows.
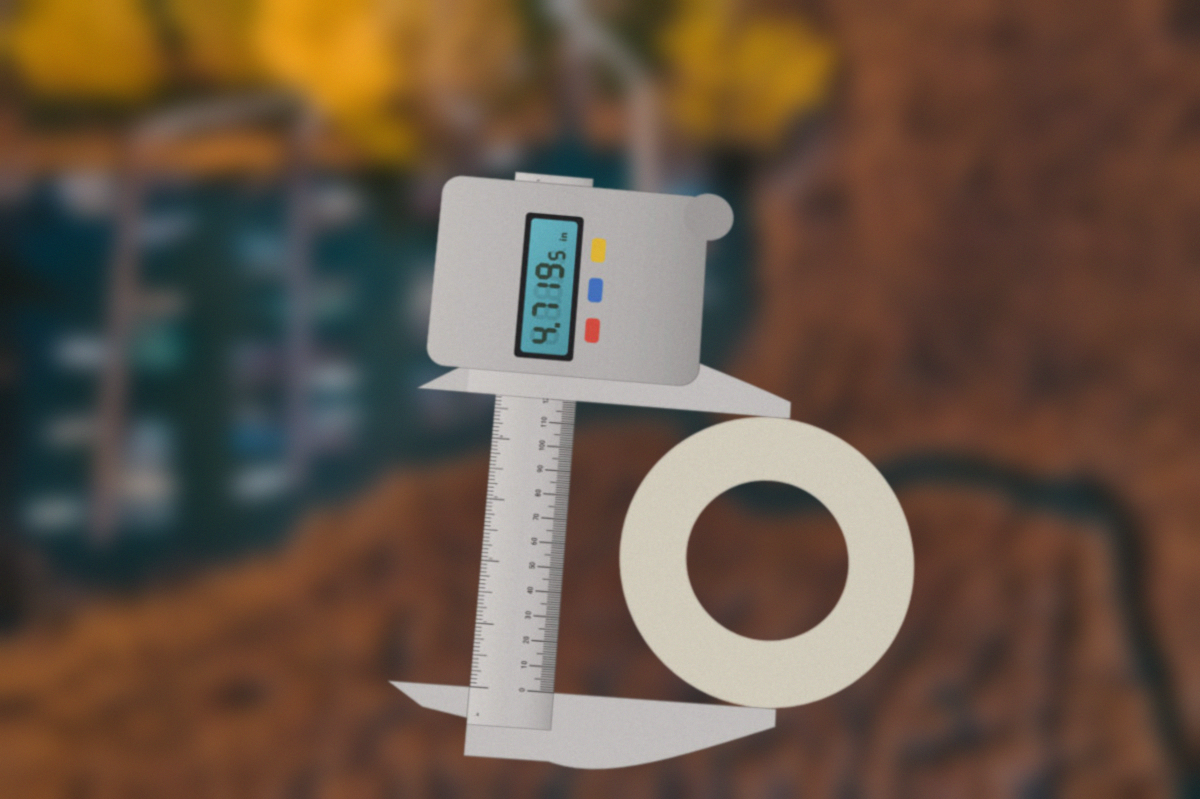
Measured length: 4.7195 in
